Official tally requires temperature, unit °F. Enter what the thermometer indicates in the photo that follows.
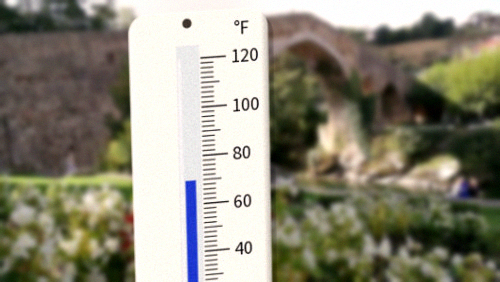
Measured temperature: 70 °F
